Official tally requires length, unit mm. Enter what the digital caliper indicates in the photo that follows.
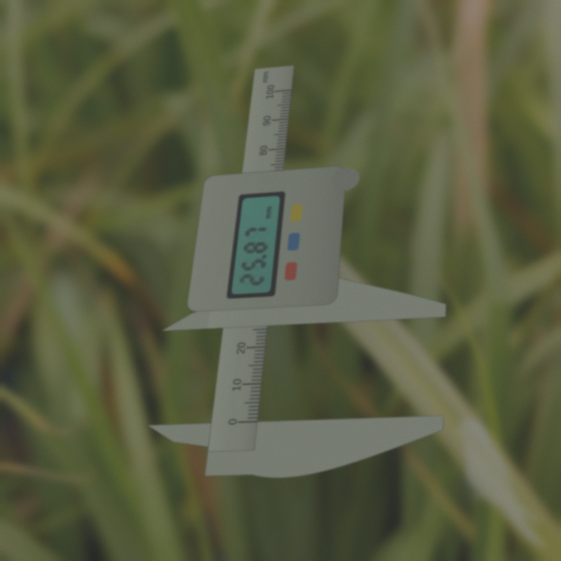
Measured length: 25.87 mm
